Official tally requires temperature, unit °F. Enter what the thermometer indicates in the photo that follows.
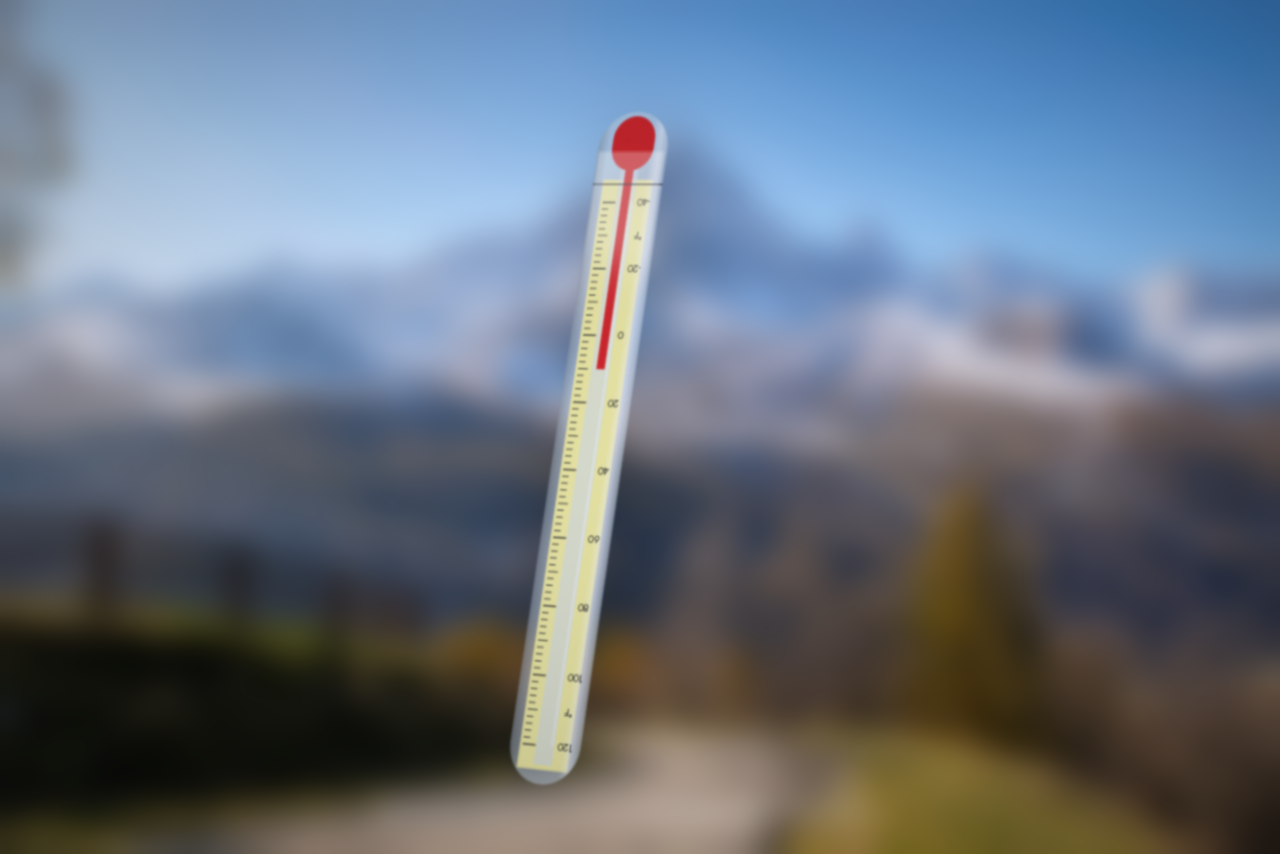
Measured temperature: 10 °F
